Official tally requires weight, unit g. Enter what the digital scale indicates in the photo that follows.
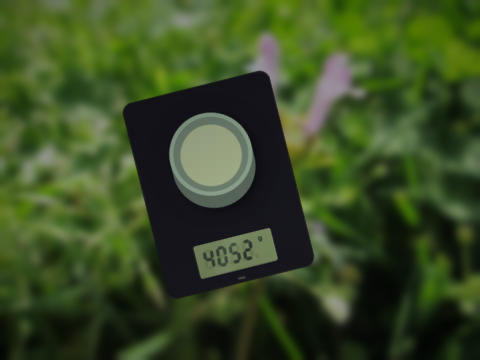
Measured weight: 4052 g
